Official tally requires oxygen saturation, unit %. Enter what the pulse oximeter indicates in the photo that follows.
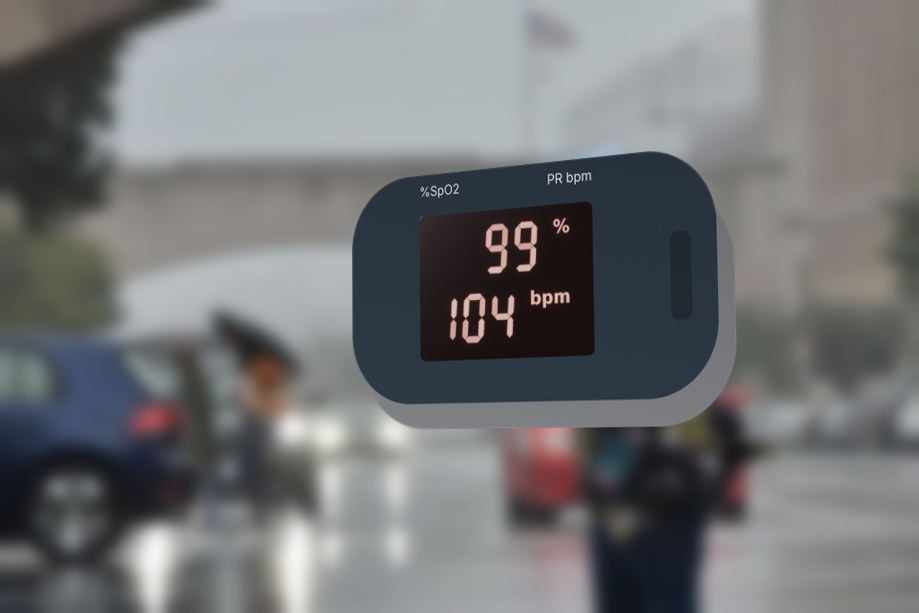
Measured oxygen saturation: 99 %
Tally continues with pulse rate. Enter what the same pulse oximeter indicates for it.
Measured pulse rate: 104 bpm
